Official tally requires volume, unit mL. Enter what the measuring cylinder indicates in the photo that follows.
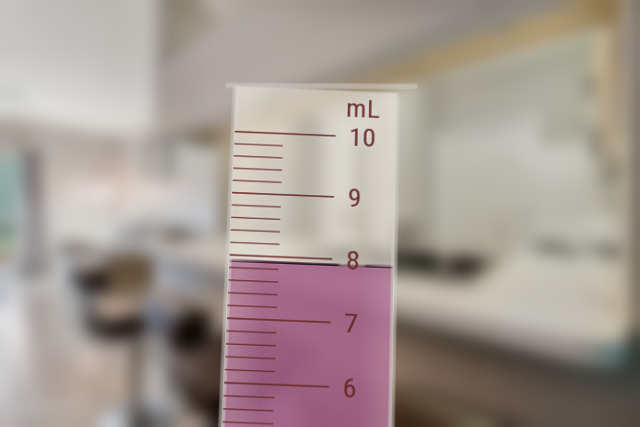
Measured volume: 7.9 mL
